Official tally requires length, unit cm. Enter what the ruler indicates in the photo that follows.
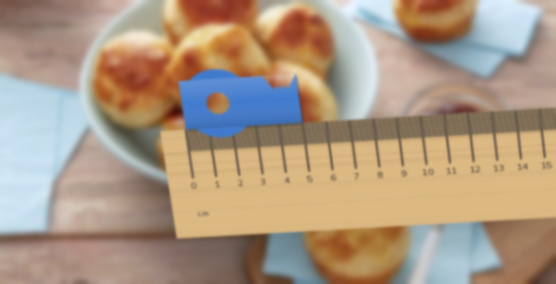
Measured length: 5 cm
